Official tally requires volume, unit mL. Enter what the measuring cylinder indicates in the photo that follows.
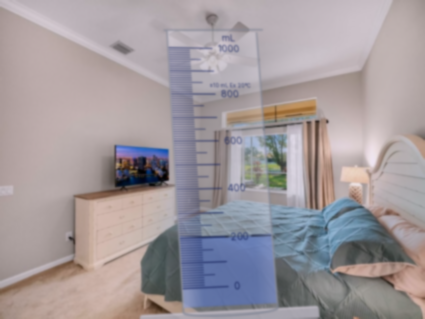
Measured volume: 200 mL
